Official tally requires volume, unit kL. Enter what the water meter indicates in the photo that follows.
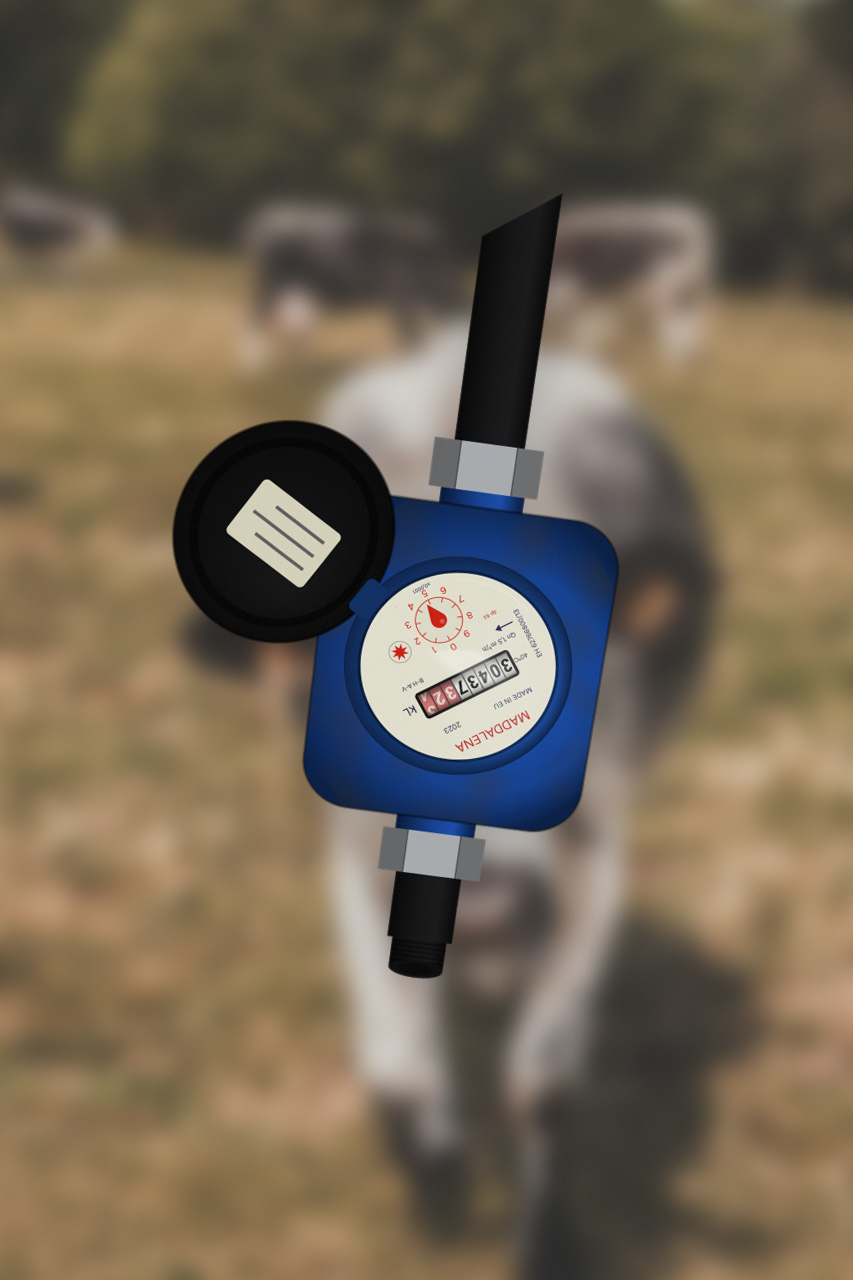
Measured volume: 30437.3234 kL
